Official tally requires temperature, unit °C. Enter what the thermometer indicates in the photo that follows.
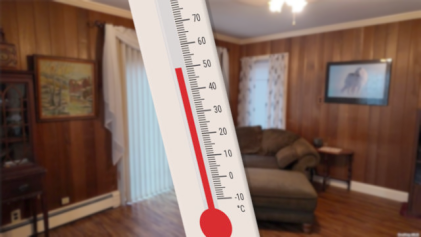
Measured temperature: 50 °C
